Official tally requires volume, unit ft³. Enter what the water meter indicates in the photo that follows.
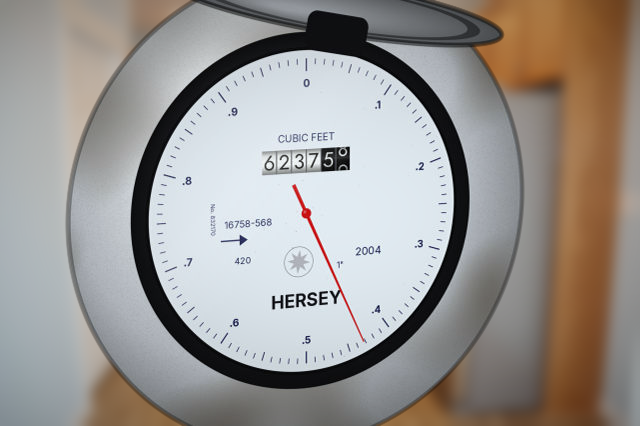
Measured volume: 623758.43 ft³
